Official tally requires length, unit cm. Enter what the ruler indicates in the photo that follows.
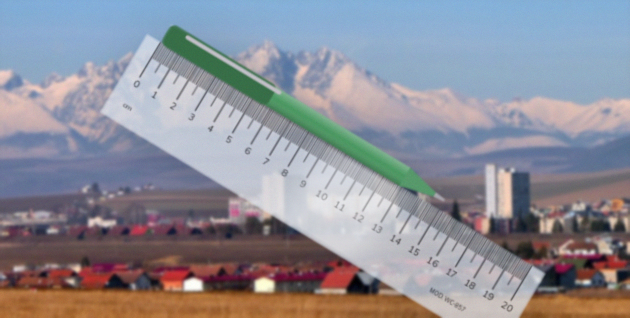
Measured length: 15 cm
